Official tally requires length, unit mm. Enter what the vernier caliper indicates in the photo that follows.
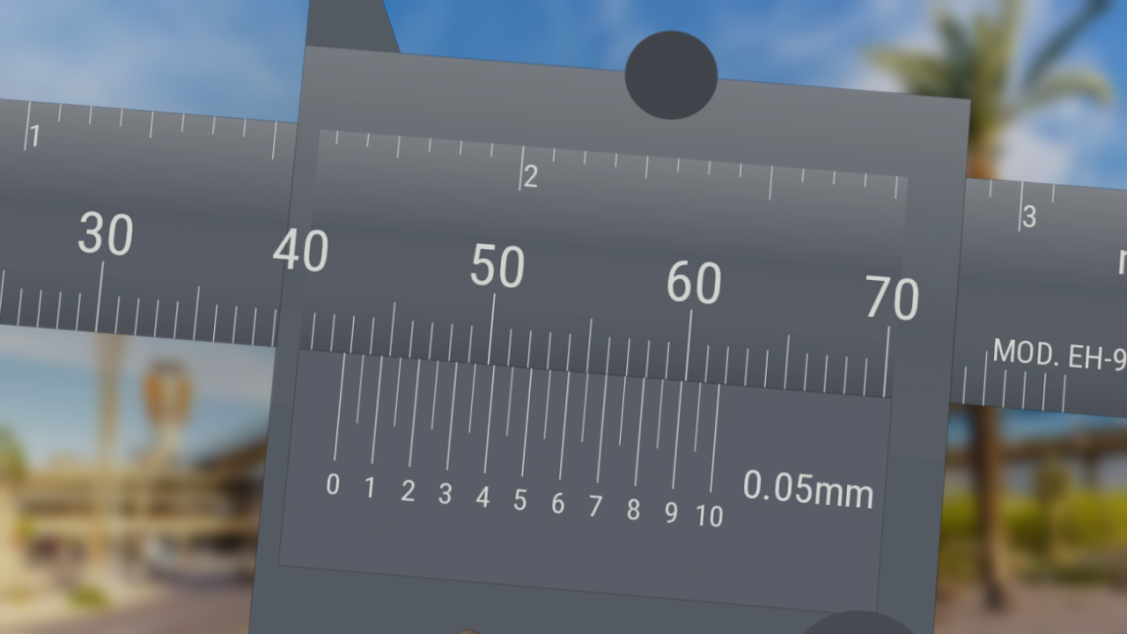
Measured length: 42.7 mm
